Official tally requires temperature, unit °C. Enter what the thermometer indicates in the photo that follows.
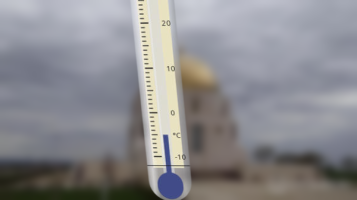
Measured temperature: -5 °C
